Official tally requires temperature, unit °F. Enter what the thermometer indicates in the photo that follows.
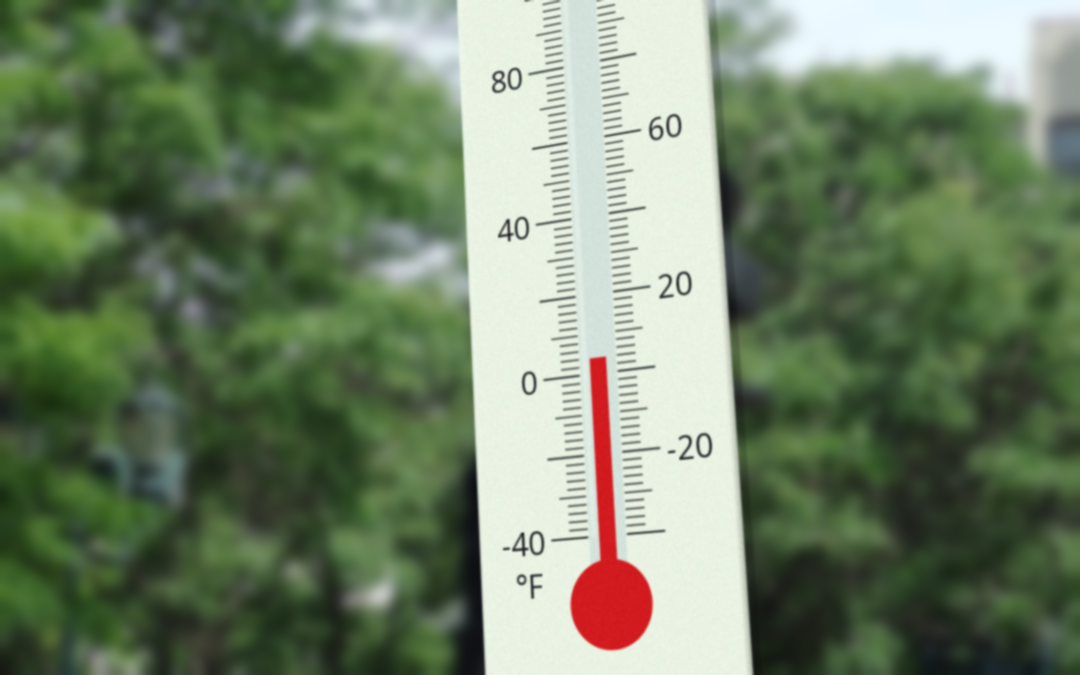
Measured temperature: 4 °F
